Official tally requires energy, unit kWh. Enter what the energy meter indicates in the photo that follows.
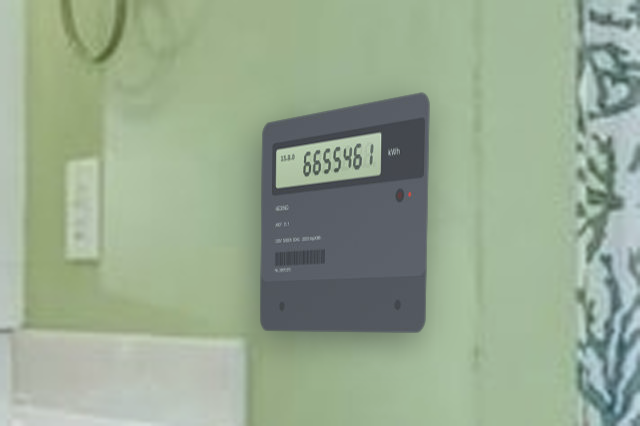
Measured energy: 6655461 kWh
